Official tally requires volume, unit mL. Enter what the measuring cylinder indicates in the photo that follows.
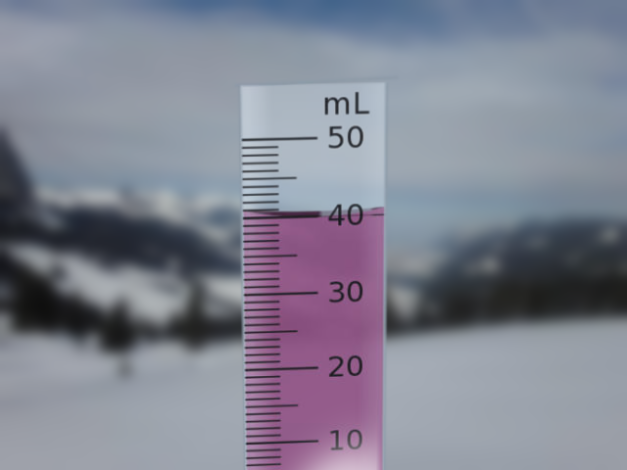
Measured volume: 40 mL
